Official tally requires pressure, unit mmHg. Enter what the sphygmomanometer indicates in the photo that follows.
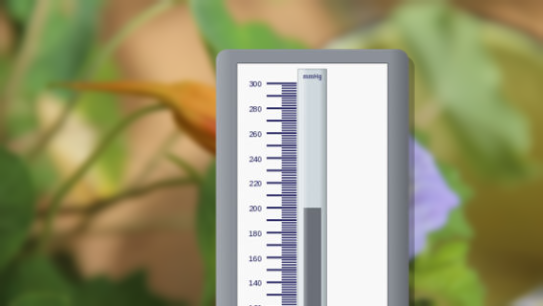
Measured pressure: 200 mmHg
